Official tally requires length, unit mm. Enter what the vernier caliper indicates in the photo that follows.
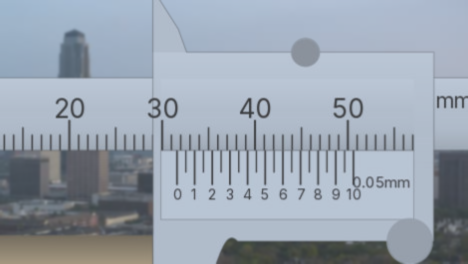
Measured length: 31.6 mm
